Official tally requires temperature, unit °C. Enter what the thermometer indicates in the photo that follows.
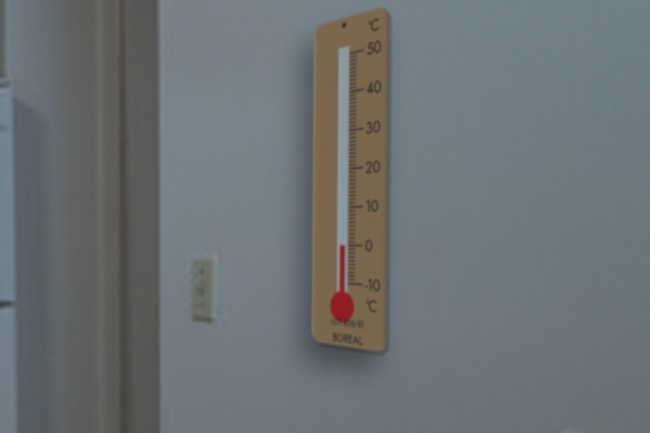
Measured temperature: 0 °C
